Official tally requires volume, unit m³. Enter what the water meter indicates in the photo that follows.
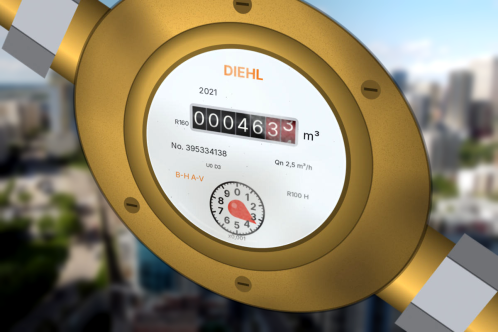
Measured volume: 46.333 m³
